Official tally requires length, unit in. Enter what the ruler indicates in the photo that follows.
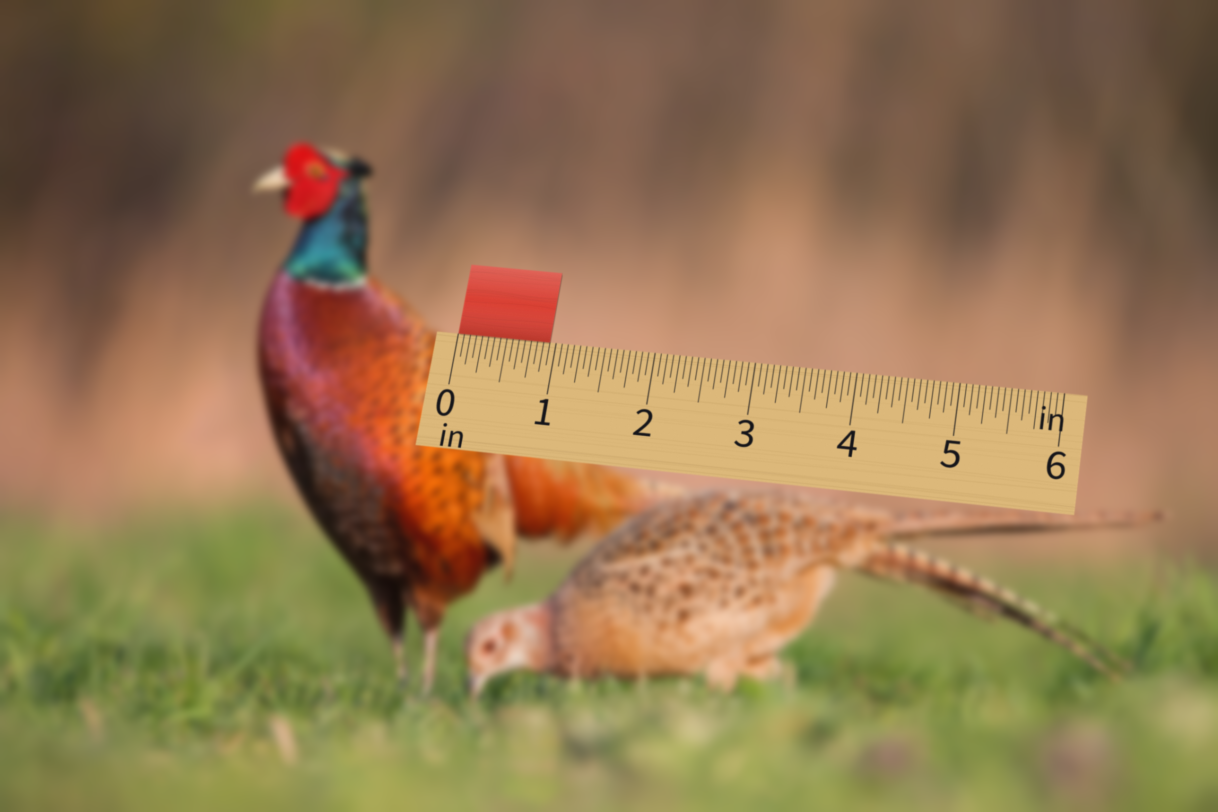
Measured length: 0.9375 in
